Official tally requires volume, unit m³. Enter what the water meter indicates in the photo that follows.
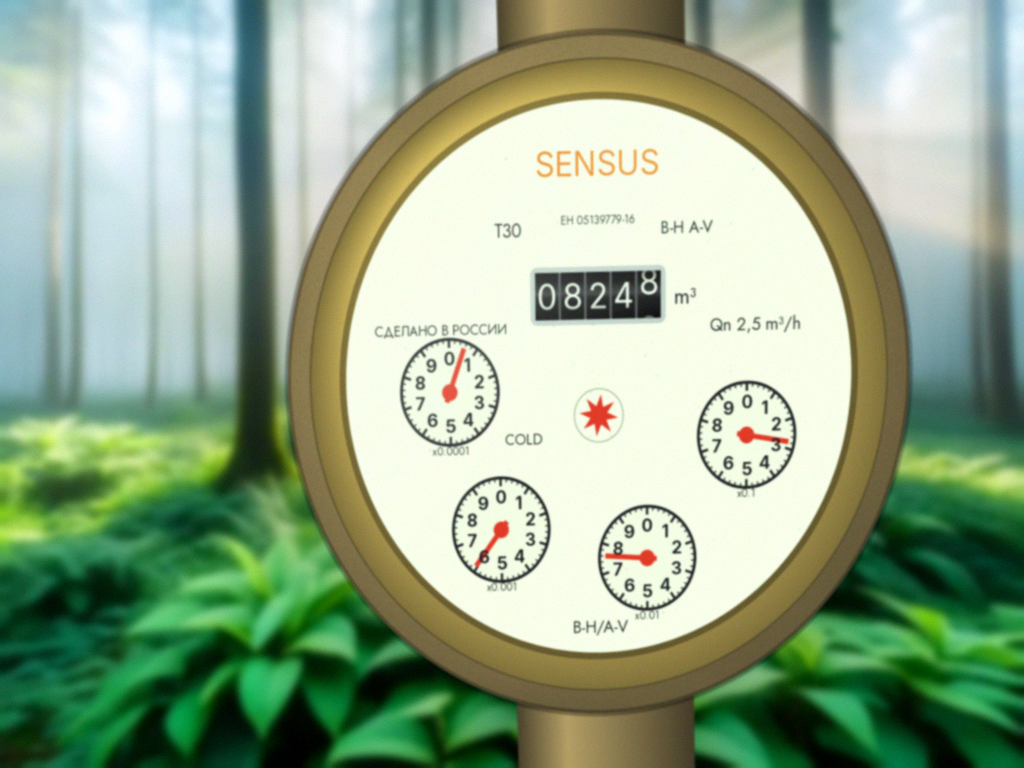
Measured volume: 8248.2760 m³
